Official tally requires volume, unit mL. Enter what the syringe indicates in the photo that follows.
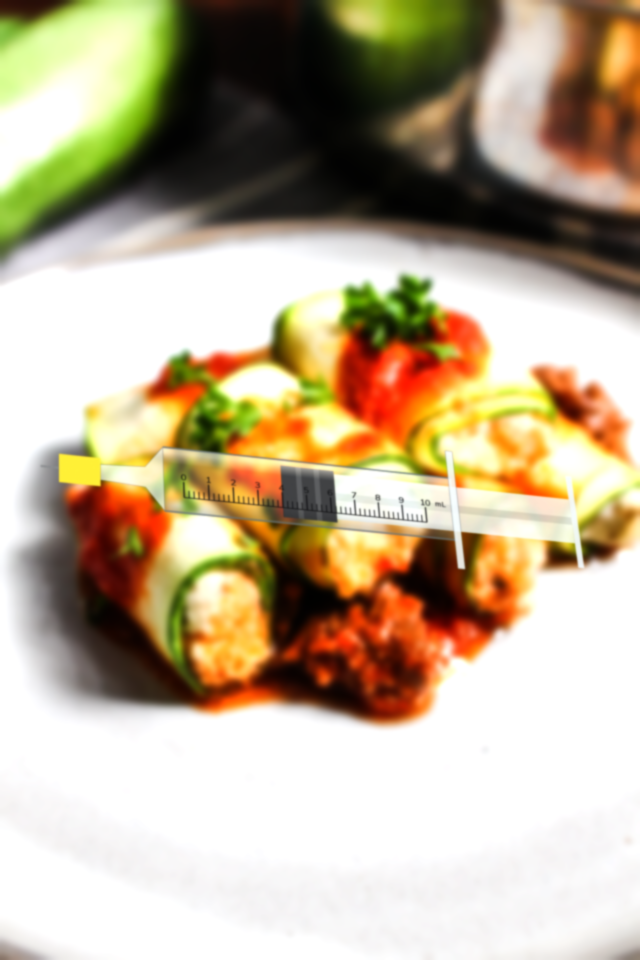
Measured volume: 4 mL
